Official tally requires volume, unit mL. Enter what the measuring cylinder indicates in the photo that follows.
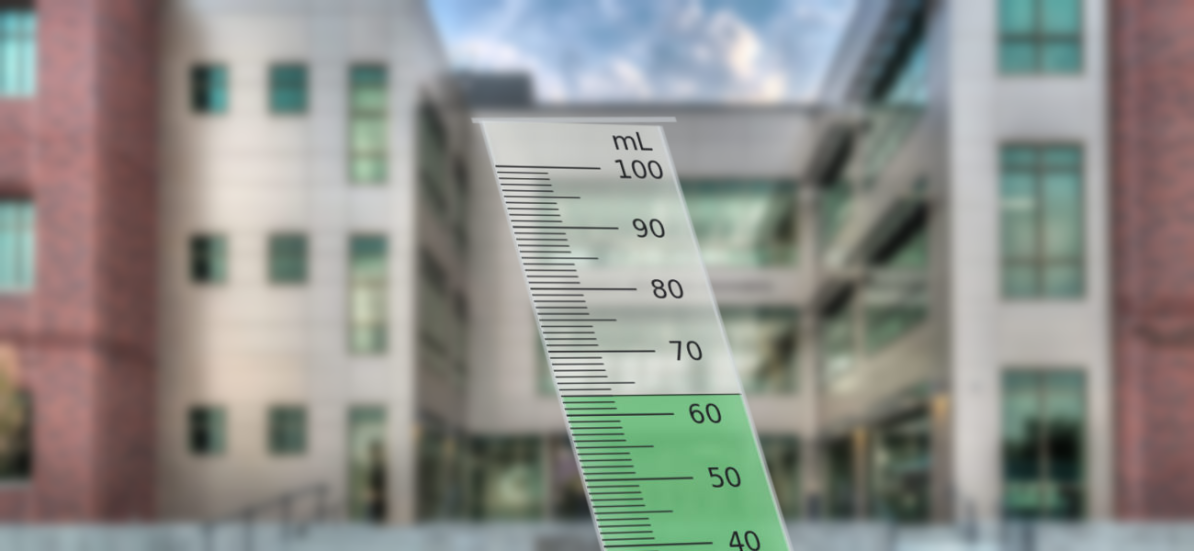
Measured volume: 63 mL
